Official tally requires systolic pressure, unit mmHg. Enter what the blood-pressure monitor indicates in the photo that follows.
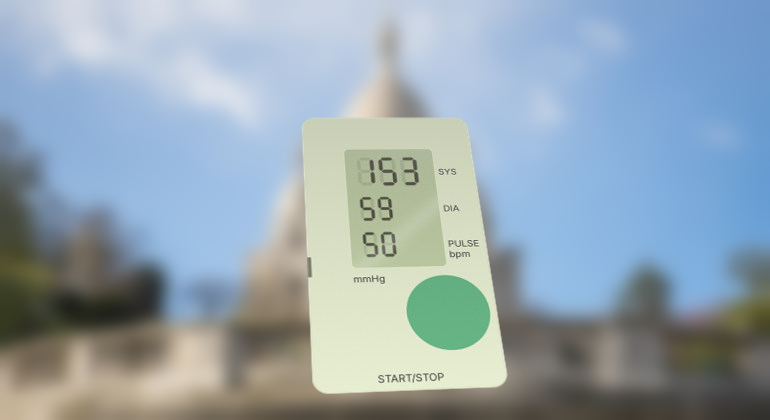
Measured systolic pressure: 153 mmHg
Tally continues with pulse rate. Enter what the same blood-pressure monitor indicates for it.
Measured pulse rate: 50 bpm
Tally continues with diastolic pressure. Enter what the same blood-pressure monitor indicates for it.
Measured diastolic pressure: 59 mmHg
